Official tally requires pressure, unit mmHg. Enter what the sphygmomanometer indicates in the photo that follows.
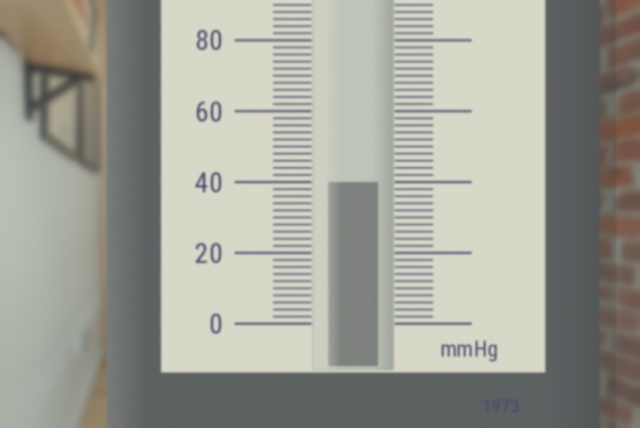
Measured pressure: 40 mmHg
